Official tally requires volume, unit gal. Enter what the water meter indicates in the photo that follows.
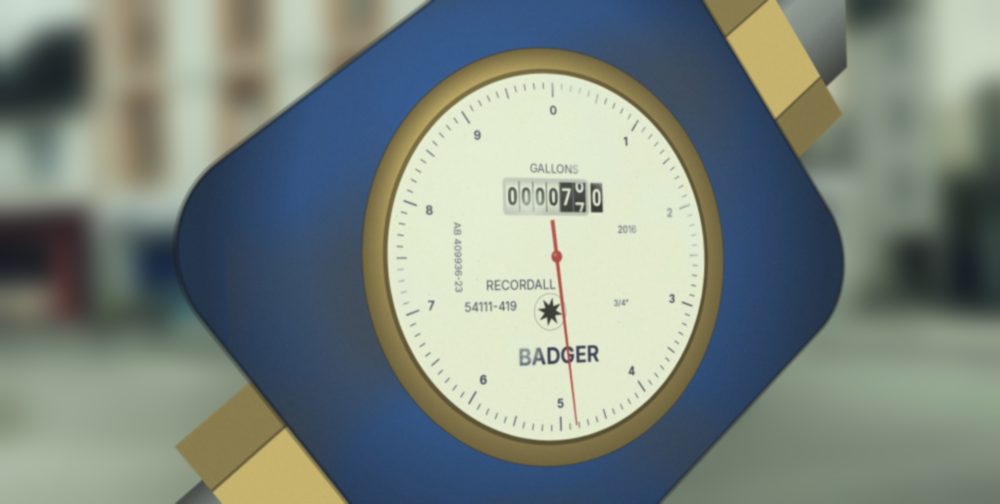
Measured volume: 764.8 gal
